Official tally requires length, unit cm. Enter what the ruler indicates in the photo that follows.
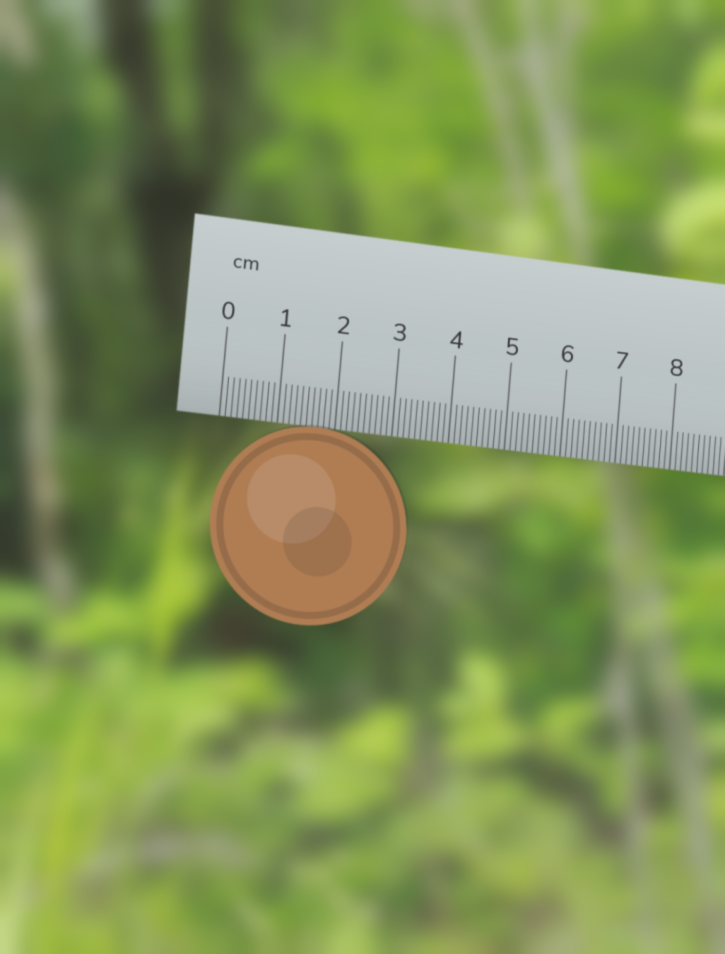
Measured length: 3.4 cm
